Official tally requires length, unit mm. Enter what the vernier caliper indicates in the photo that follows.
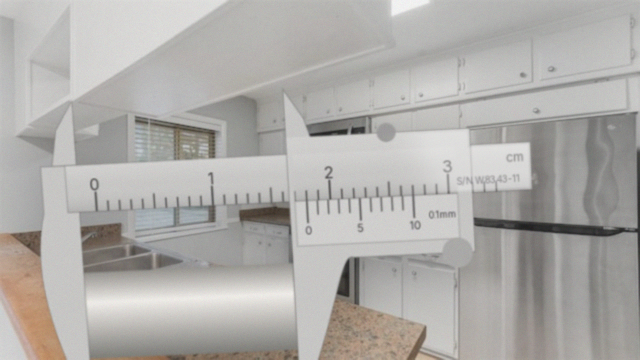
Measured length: 18.0 mm
